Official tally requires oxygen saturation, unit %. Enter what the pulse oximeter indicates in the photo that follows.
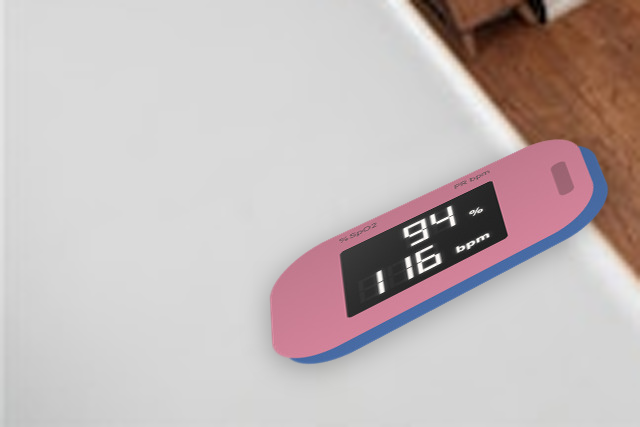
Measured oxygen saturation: 94 %
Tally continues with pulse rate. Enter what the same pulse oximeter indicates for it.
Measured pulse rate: 116 bpm
